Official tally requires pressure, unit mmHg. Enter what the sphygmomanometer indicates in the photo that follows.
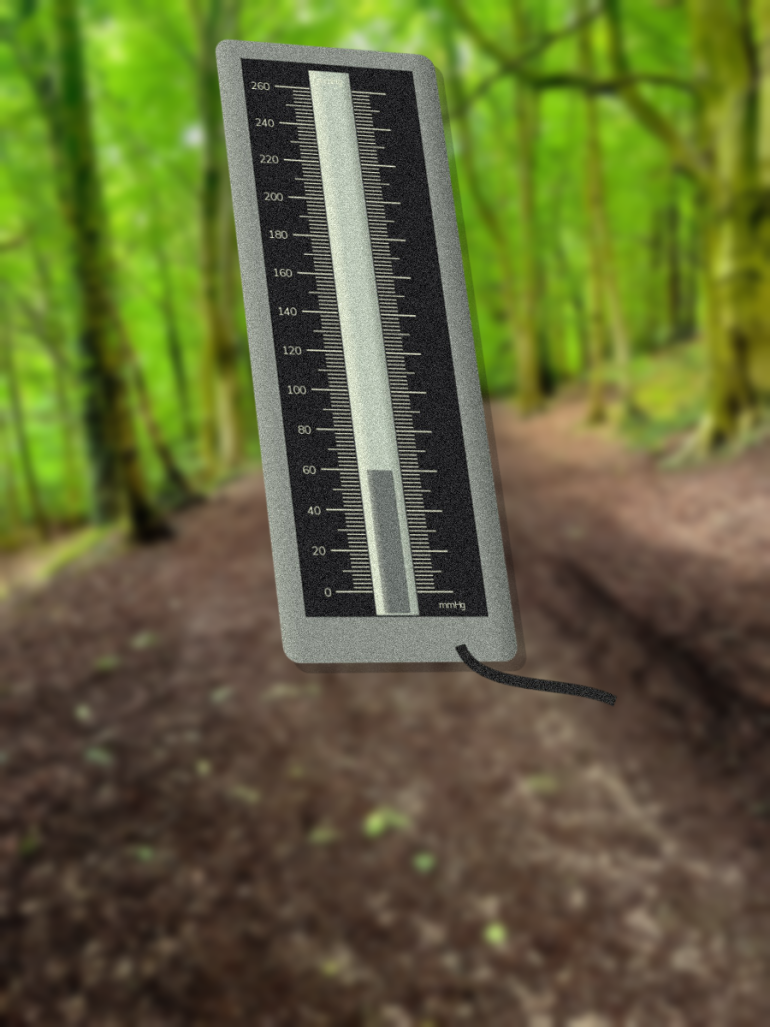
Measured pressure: 60 mmHg
